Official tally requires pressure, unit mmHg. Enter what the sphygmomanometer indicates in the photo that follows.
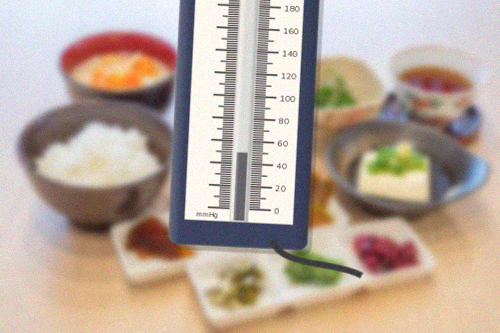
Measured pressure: 50 mmHg
